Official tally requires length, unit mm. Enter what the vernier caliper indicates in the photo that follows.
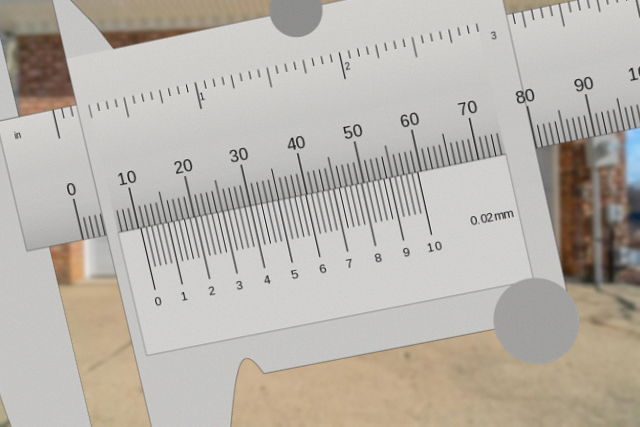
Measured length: 10.4 mm
